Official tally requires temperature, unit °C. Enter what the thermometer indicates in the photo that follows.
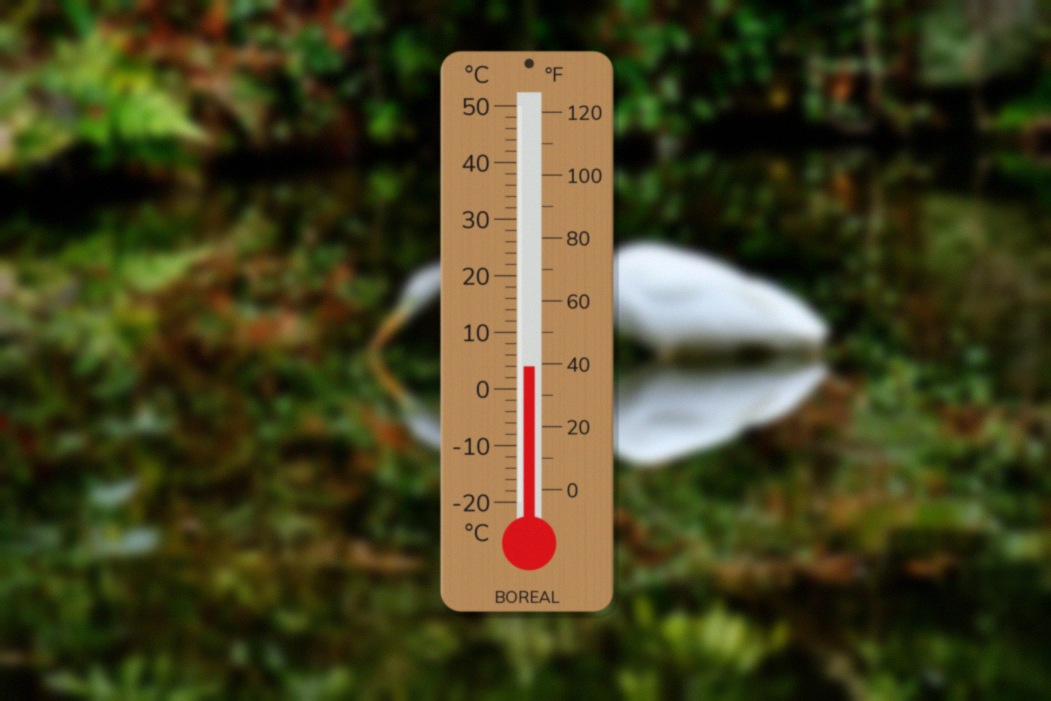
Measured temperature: 4 °C
